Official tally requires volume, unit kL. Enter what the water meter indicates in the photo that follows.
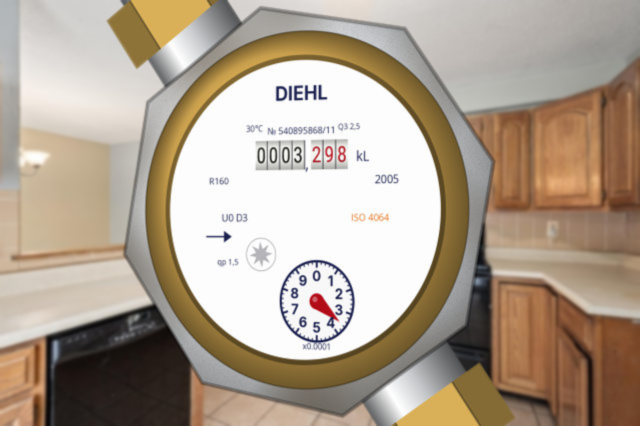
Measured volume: 3.2983 kL
